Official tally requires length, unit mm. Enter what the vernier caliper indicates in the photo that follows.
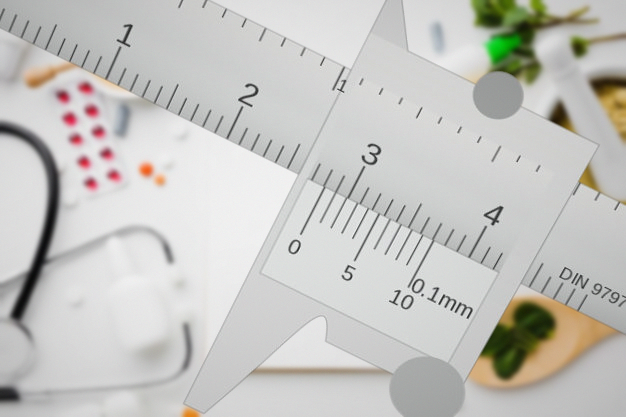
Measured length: 28.1 mm
